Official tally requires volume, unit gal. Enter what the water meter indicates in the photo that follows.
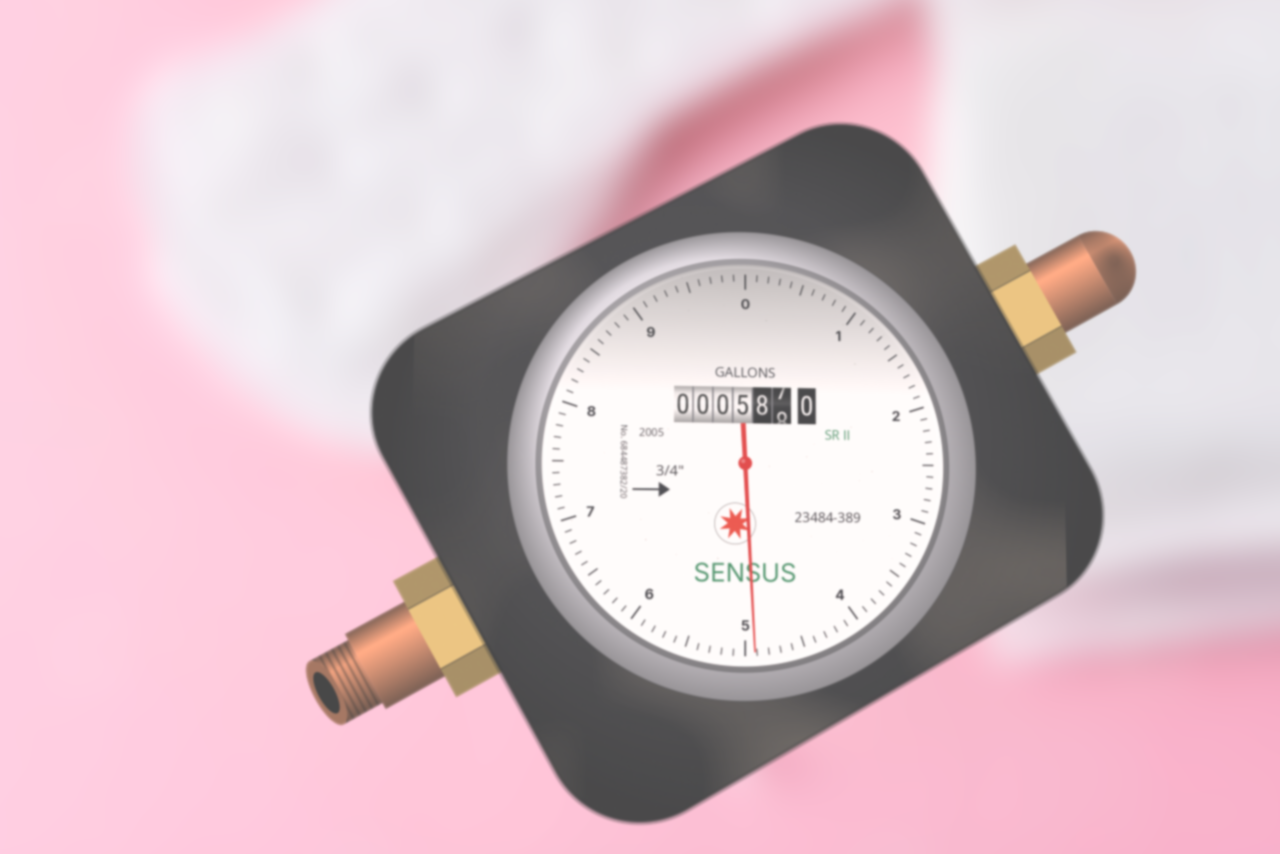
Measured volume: 5874.9 gal
